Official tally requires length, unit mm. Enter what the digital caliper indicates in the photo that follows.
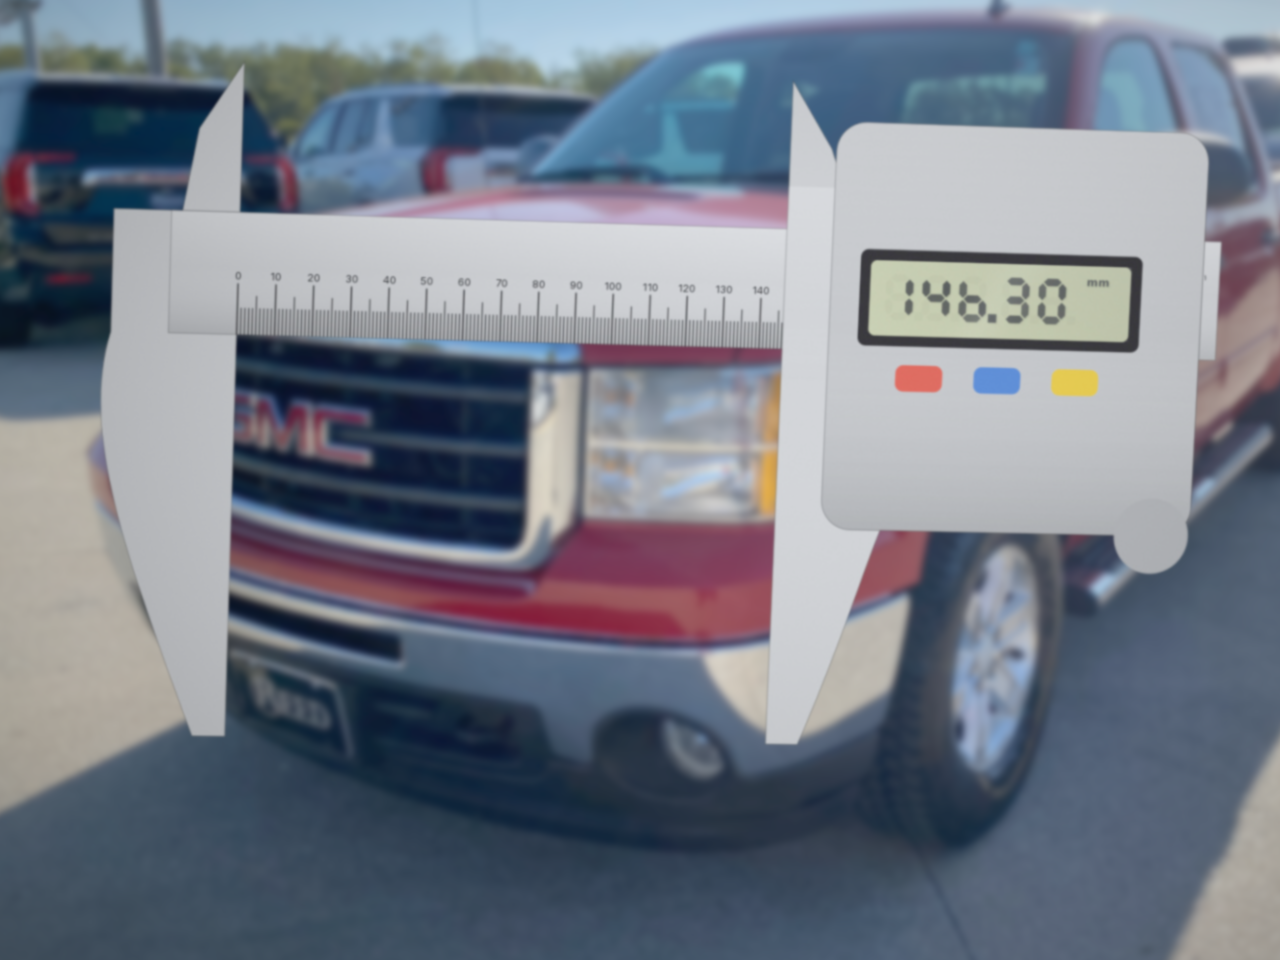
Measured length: 146.30 mm
